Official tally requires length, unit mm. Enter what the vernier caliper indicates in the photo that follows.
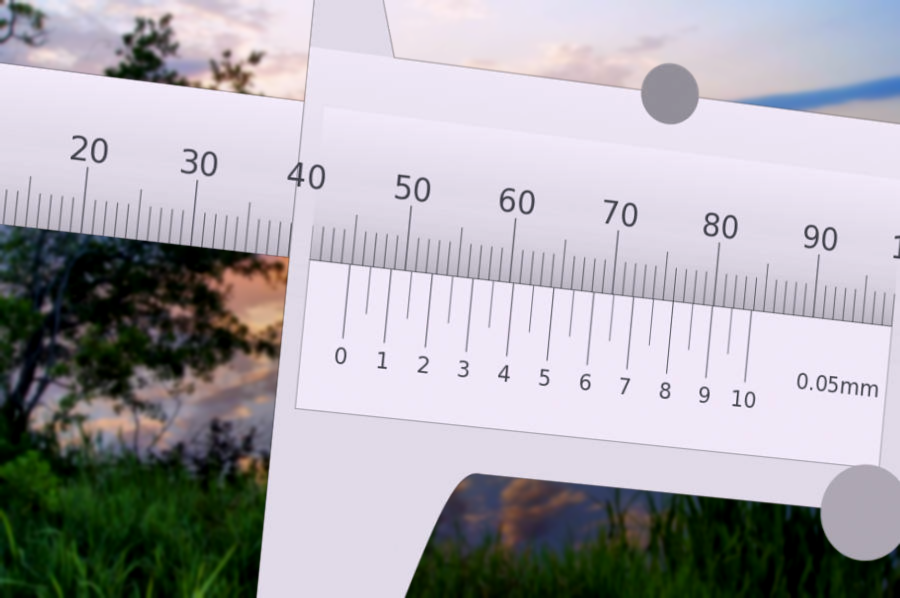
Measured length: 44.8 mm
